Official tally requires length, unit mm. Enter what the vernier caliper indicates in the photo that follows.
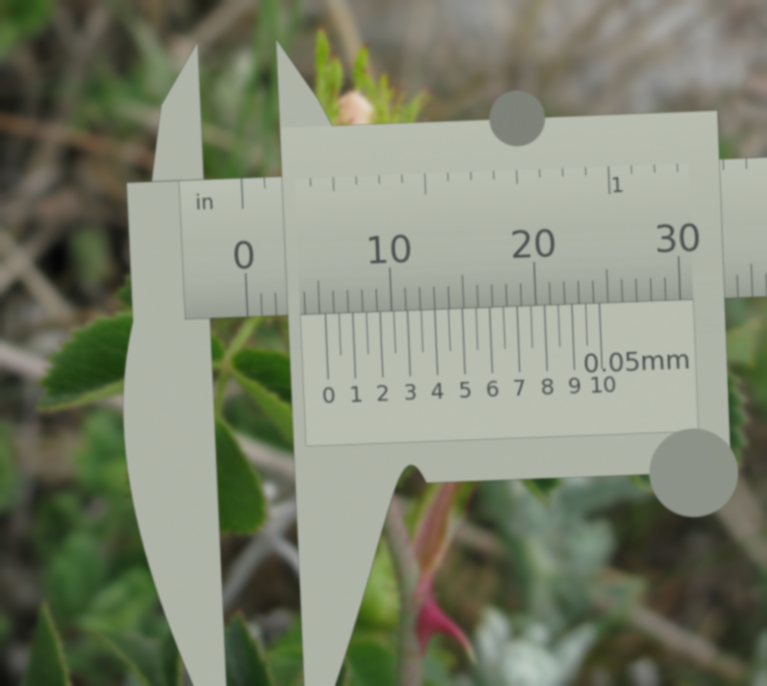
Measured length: 5.4 mm
